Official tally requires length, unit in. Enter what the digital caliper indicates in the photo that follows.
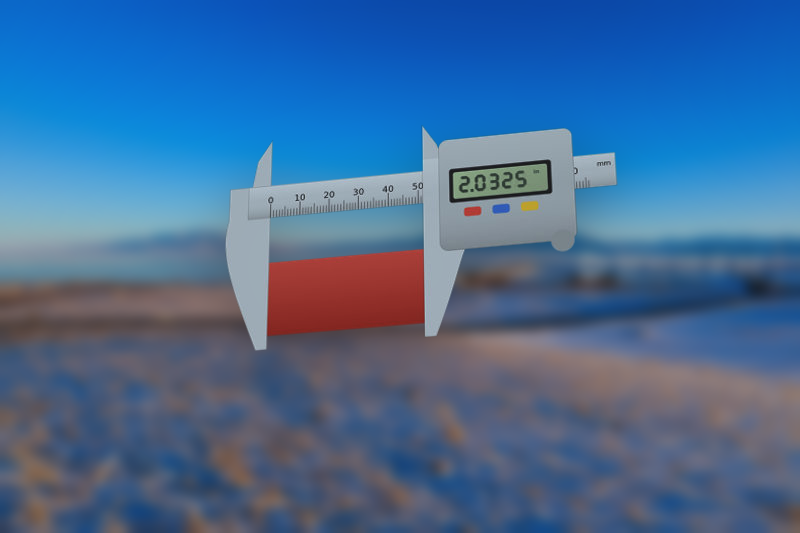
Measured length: 2.0325 in
